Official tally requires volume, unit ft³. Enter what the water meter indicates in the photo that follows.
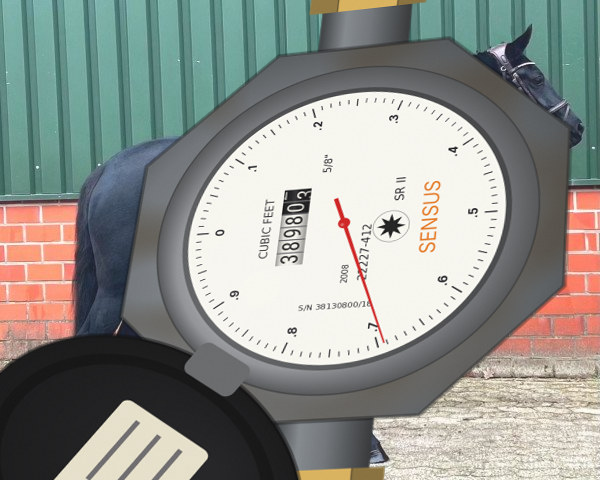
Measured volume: 389802.69 ft³
